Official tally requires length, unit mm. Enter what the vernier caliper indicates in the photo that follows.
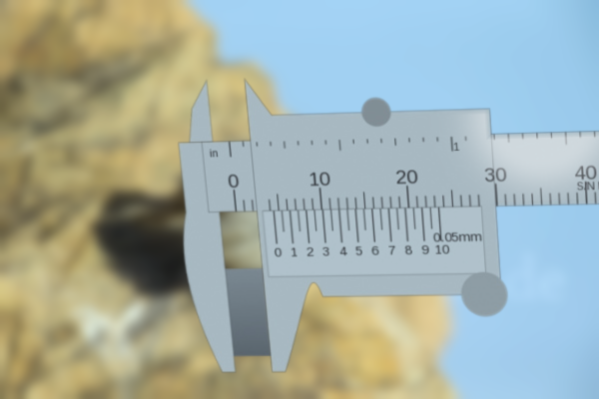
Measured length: 4.4 mm
